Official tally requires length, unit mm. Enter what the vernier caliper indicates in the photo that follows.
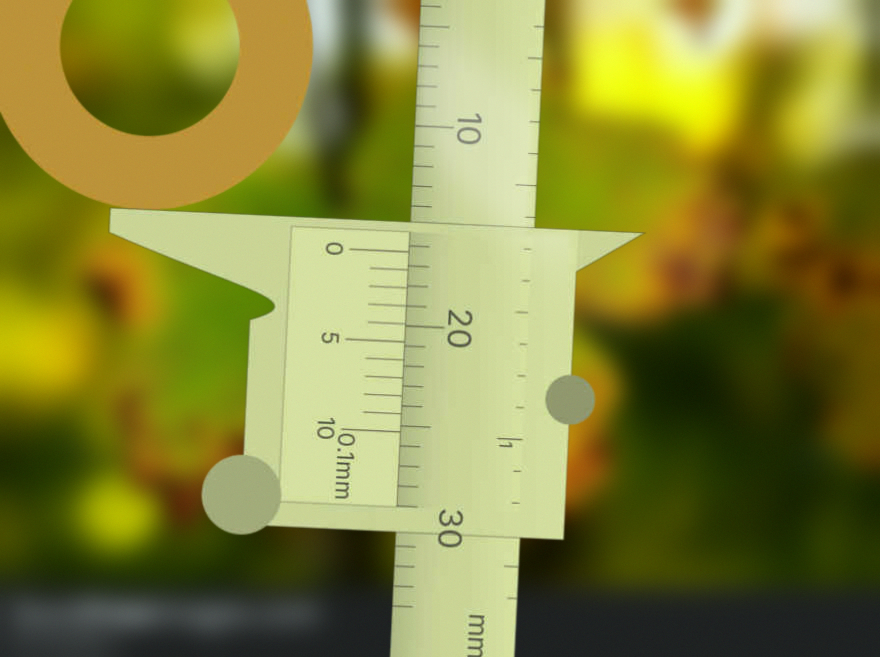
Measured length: 16.3 mm
